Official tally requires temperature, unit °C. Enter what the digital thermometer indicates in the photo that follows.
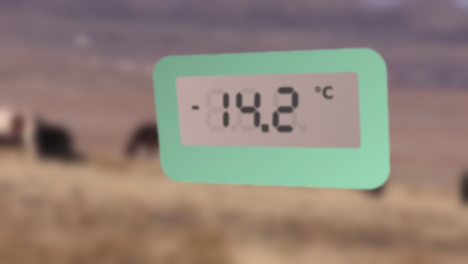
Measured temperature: -14.2 °C
